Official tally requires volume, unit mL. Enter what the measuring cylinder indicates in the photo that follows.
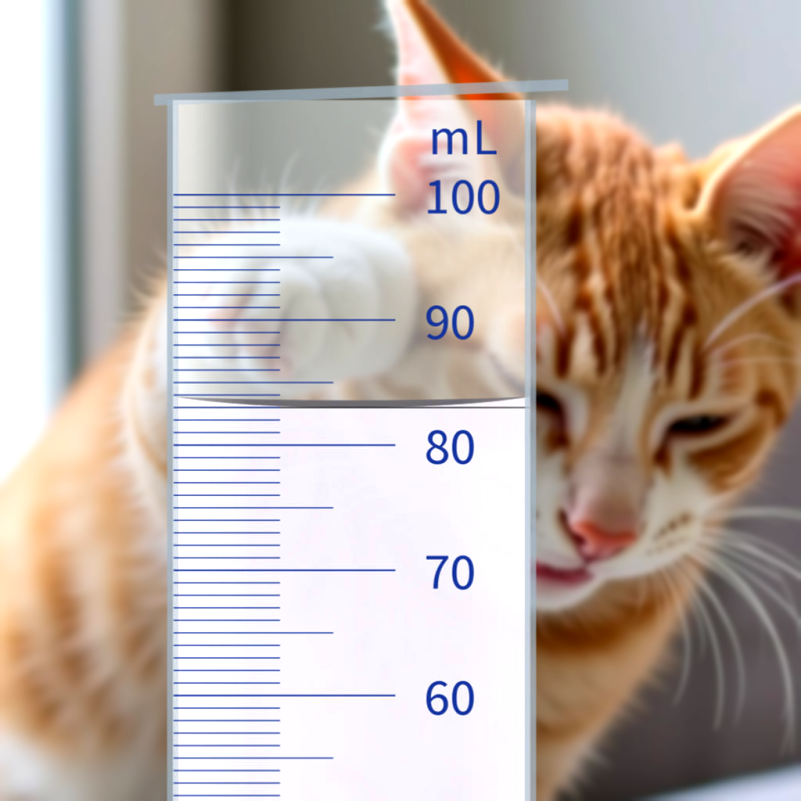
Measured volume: 83 mL
